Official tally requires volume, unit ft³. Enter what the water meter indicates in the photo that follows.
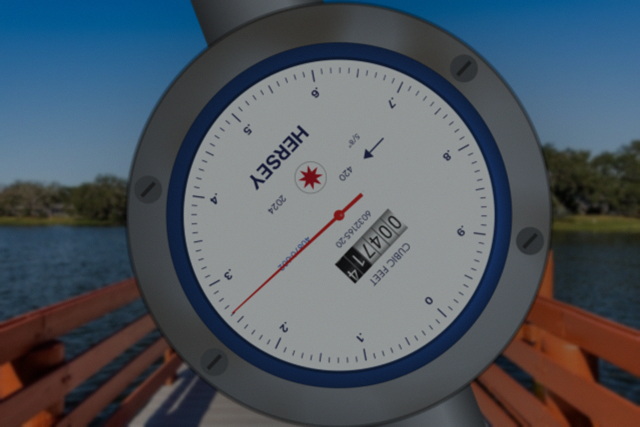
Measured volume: 4714.26 ft³
